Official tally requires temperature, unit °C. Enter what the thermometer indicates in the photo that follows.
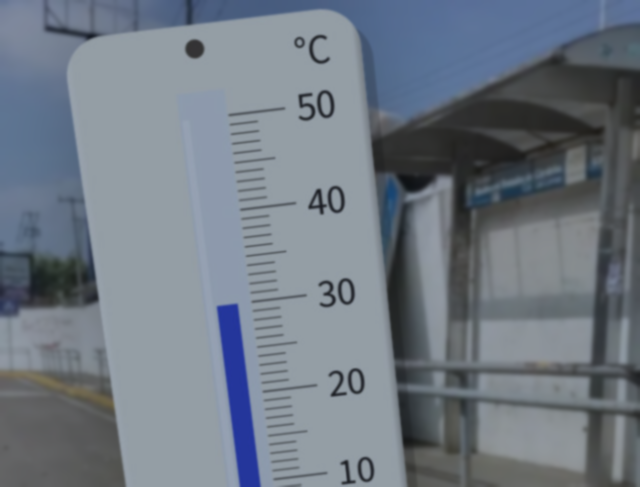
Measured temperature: 30 °C
